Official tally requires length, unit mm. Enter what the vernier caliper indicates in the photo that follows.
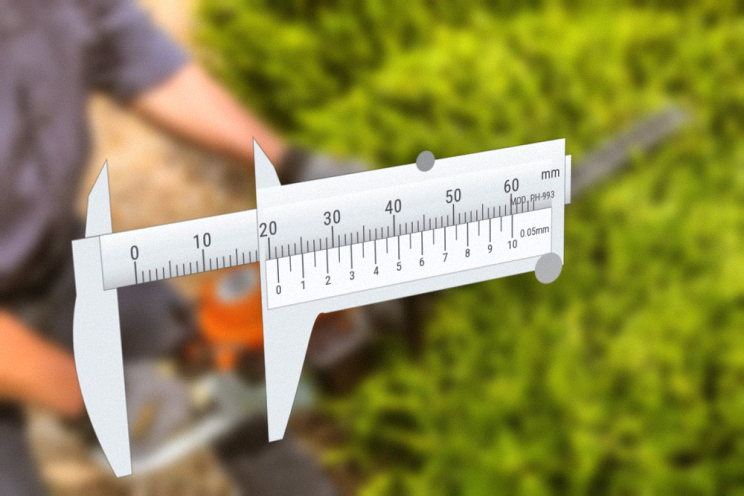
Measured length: 21.2 mm
